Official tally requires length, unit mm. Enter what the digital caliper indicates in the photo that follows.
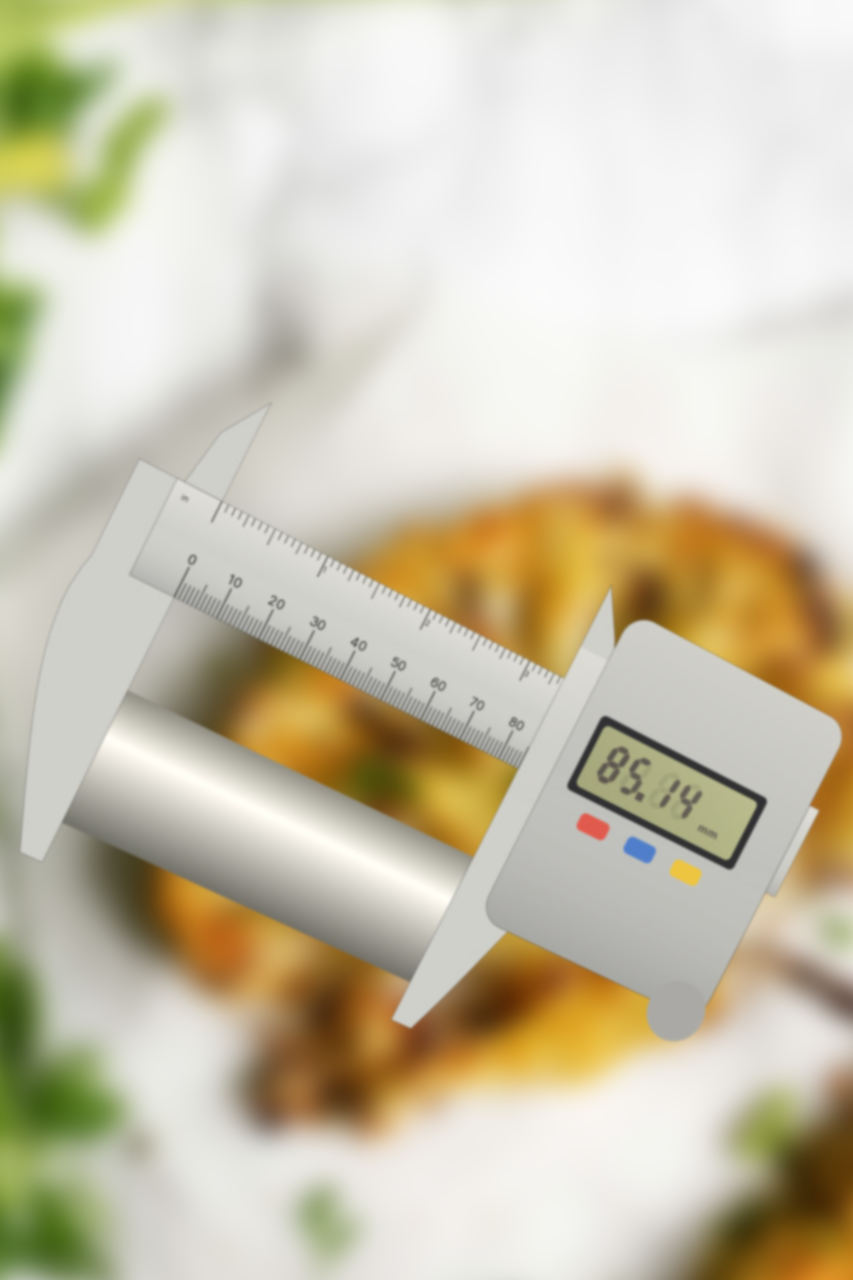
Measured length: 85.14 mm
